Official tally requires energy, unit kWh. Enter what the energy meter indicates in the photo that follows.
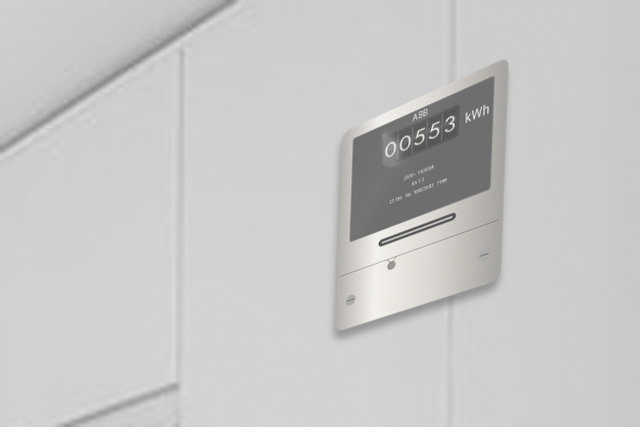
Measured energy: 553 kWh
